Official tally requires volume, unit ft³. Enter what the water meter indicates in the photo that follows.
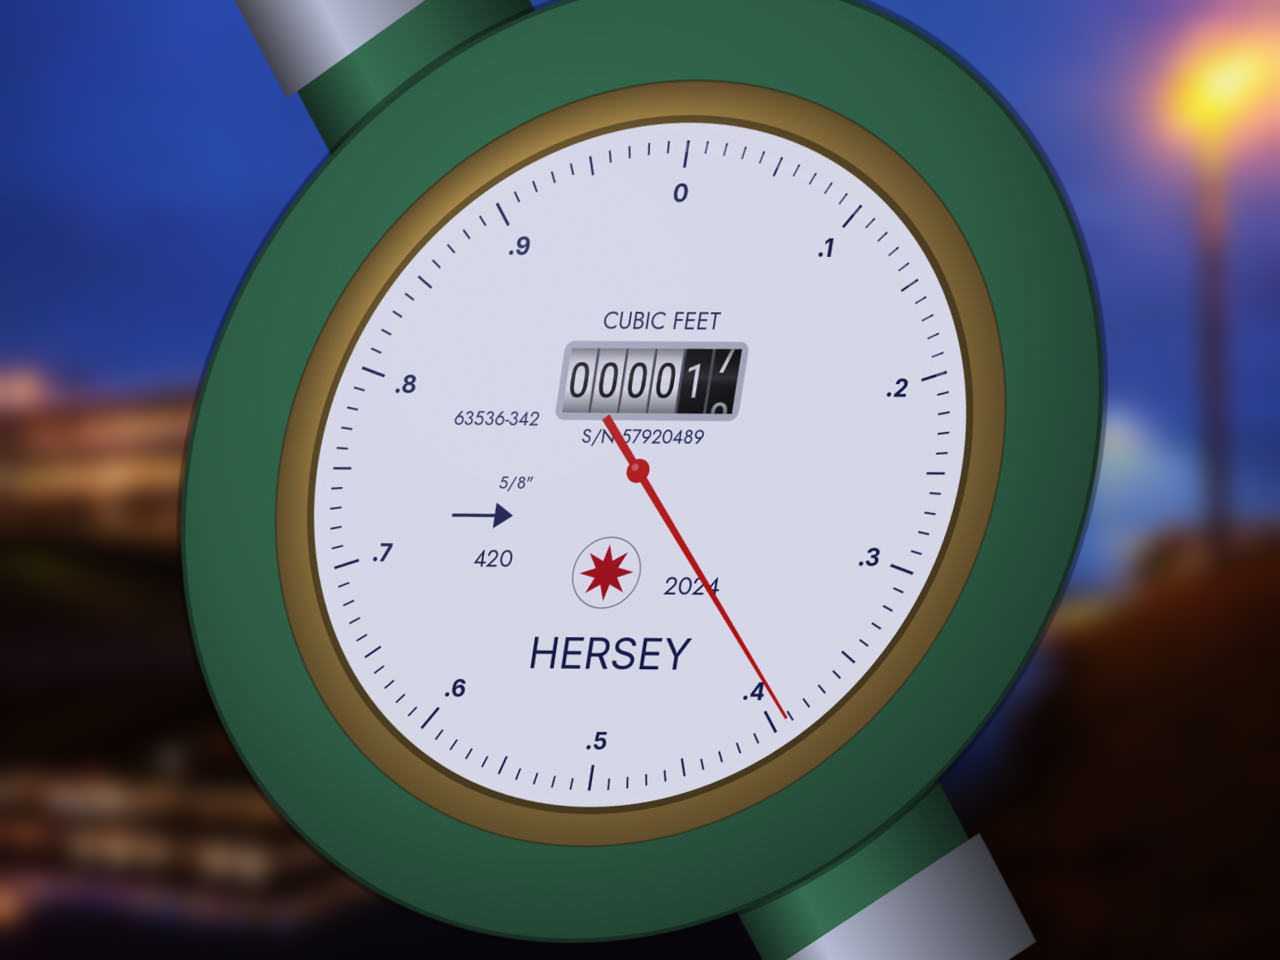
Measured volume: 17.39 ft³
